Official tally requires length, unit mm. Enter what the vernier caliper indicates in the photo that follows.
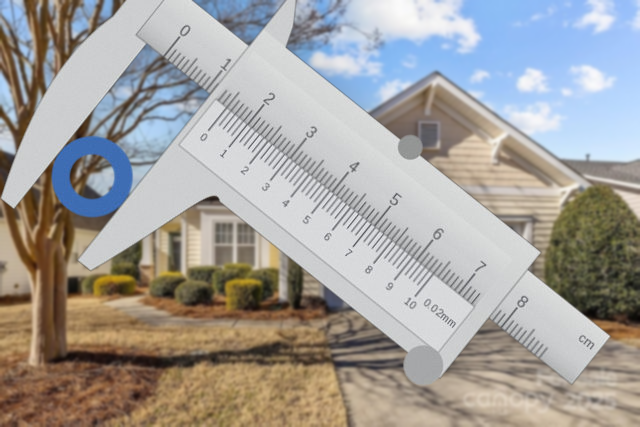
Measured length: 15.0 mm
